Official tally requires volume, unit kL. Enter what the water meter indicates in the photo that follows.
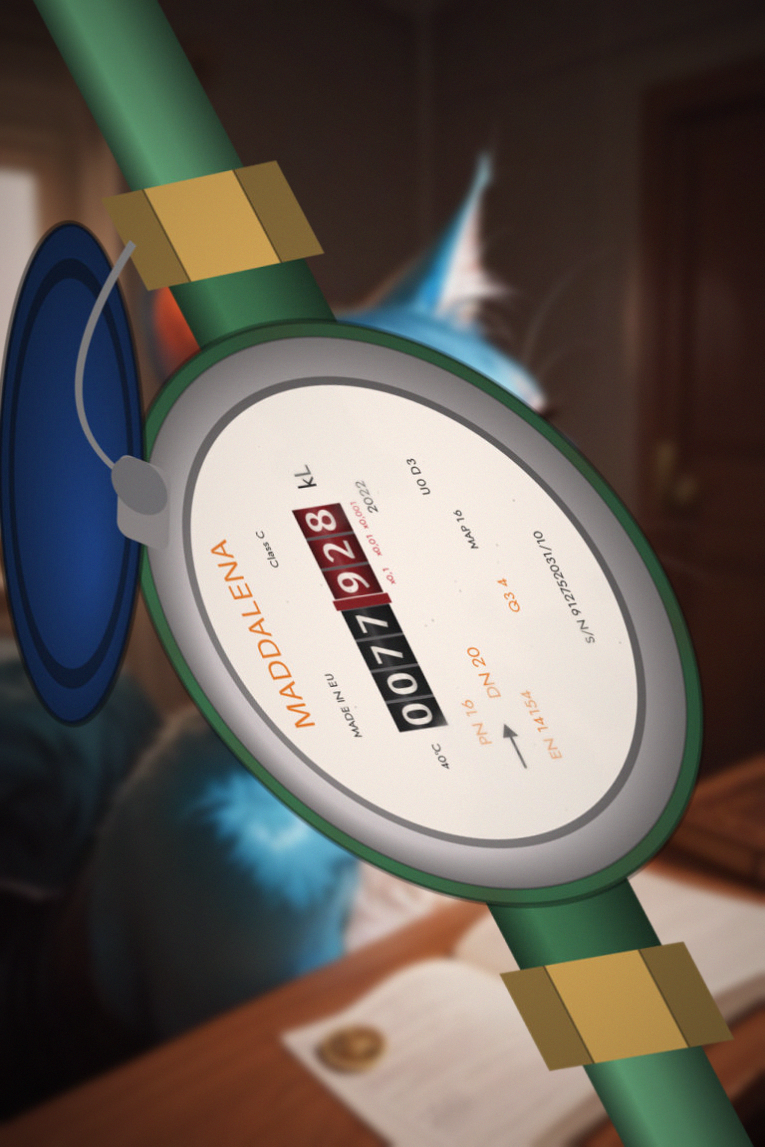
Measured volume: 77.928 kL
